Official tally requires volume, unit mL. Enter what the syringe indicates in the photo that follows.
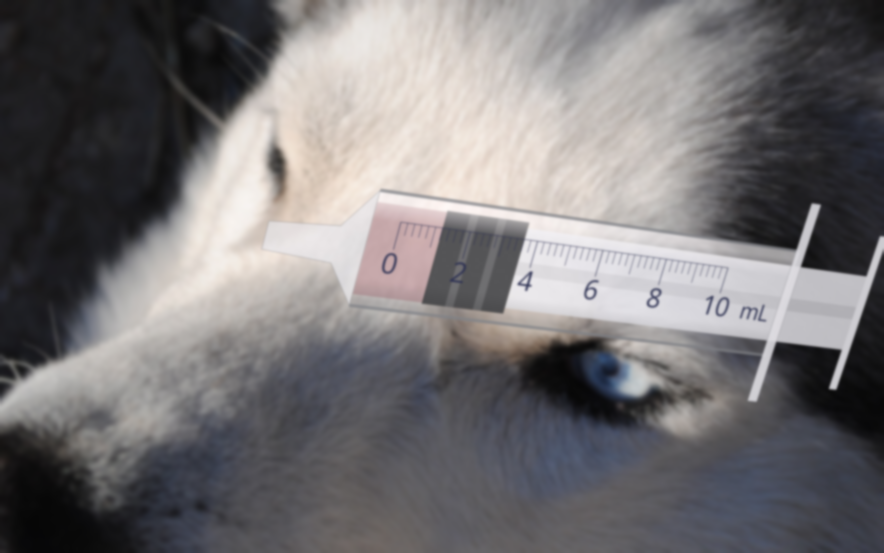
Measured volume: 1.2 mL
